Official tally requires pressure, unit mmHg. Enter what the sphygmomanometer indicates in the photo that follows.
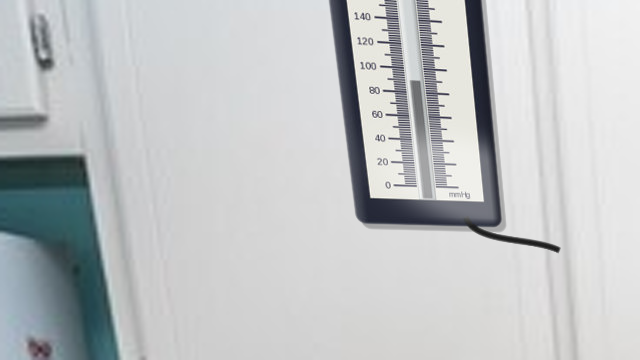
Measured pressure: 90 mmHg
